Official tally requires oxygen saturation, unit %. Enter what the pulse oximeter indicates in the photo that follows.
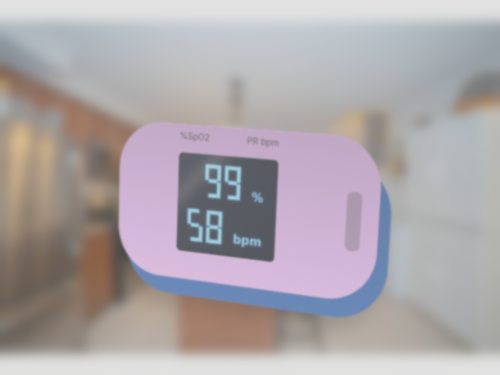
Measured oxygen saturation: 99 %
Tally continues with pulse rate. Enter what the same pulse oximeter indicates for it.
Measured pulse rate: 58 bpm
